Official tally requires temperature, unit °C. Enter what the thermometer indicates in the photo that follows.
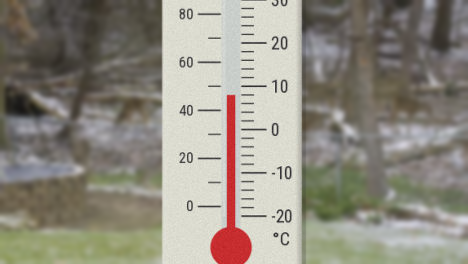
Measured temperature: 8 °C
